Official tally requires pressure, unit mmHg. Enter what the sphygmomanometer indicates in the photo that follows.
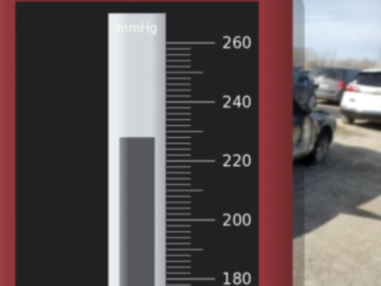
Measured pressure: 228 mmHg
